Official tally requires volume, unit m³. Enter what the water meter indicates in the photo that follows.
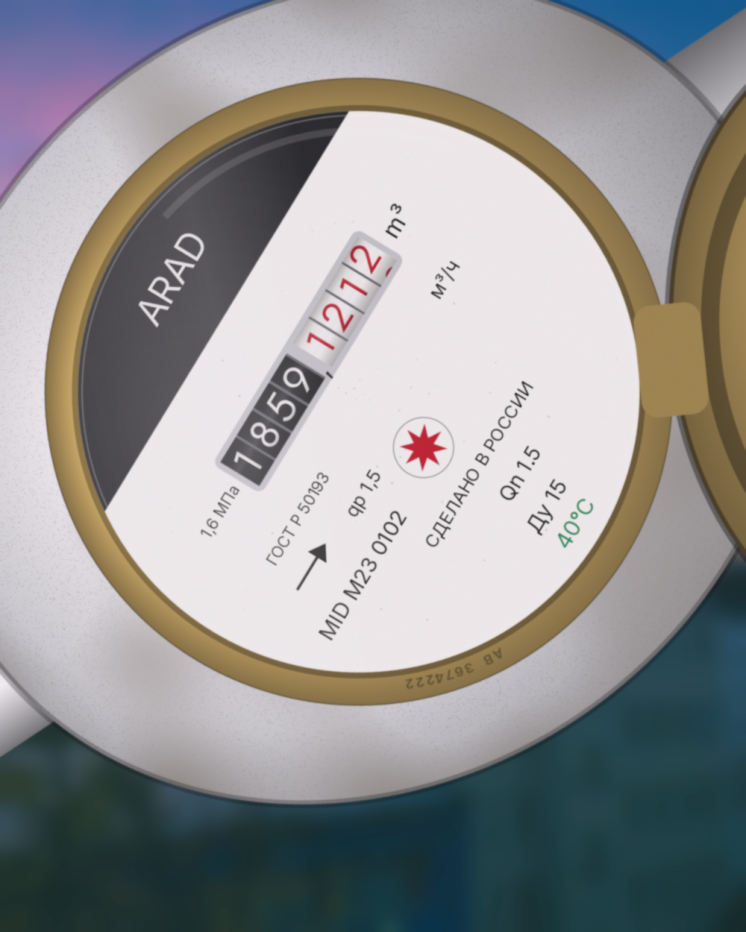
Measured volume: 1859.1212 m³
